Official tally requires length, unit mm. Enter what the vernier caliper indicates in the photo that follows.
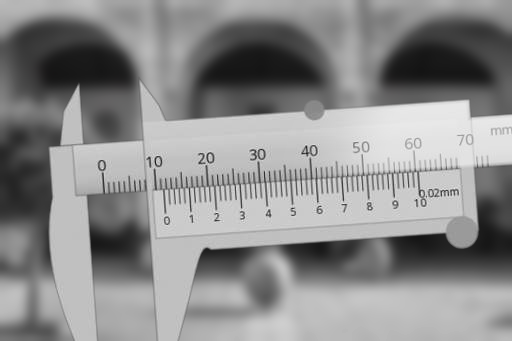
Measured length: 11.5 mm
